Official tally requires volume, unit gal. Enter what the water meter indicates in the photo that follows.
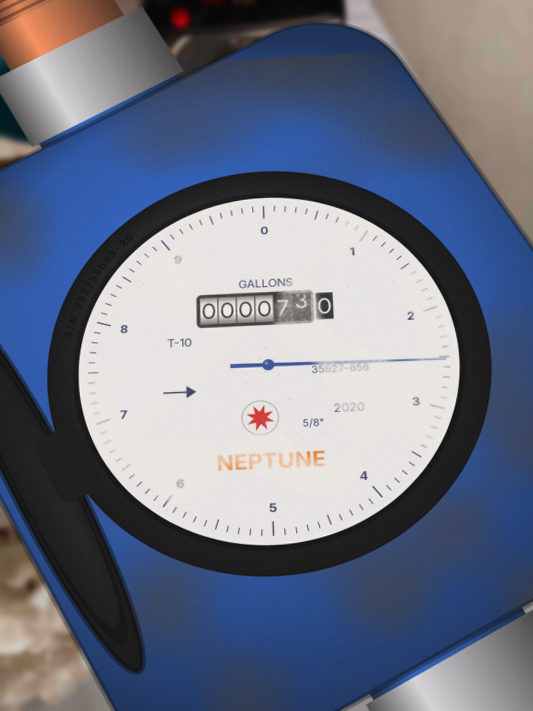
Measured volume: 732.5 gal
